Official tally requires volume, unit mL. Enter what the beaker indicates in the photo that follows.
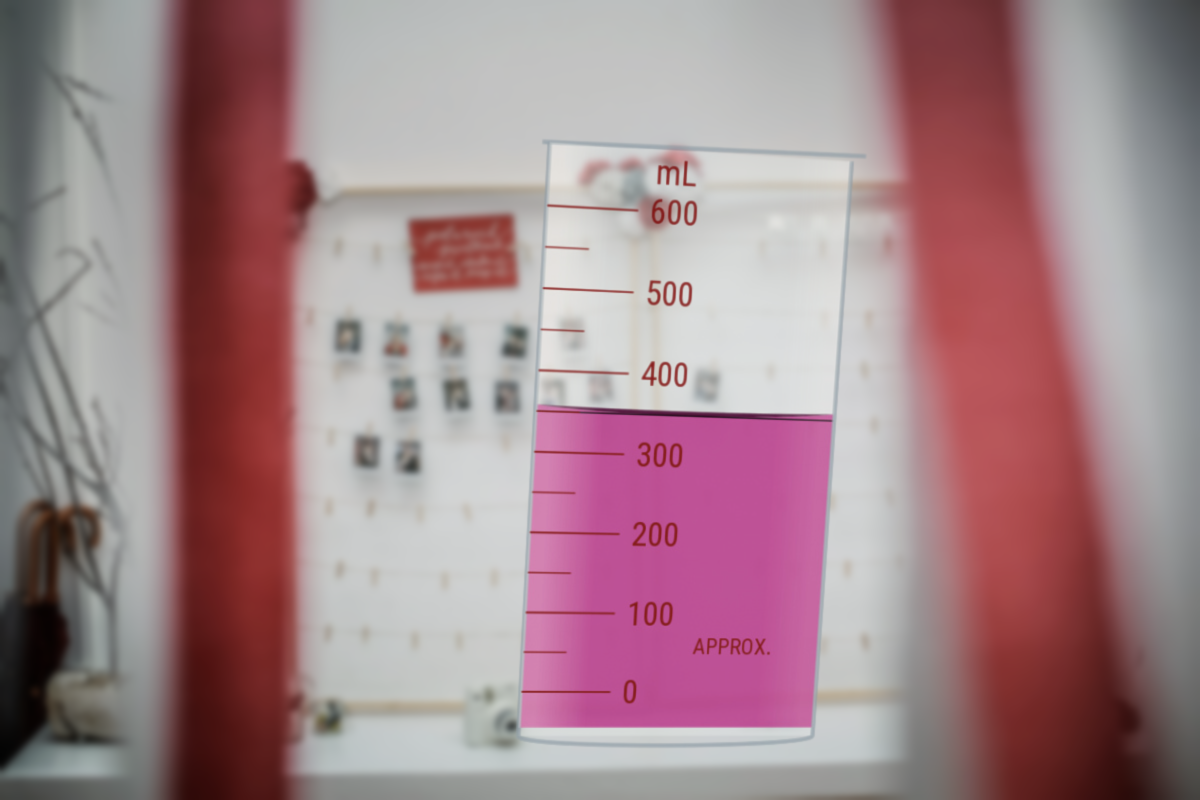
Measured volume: 350 mL
